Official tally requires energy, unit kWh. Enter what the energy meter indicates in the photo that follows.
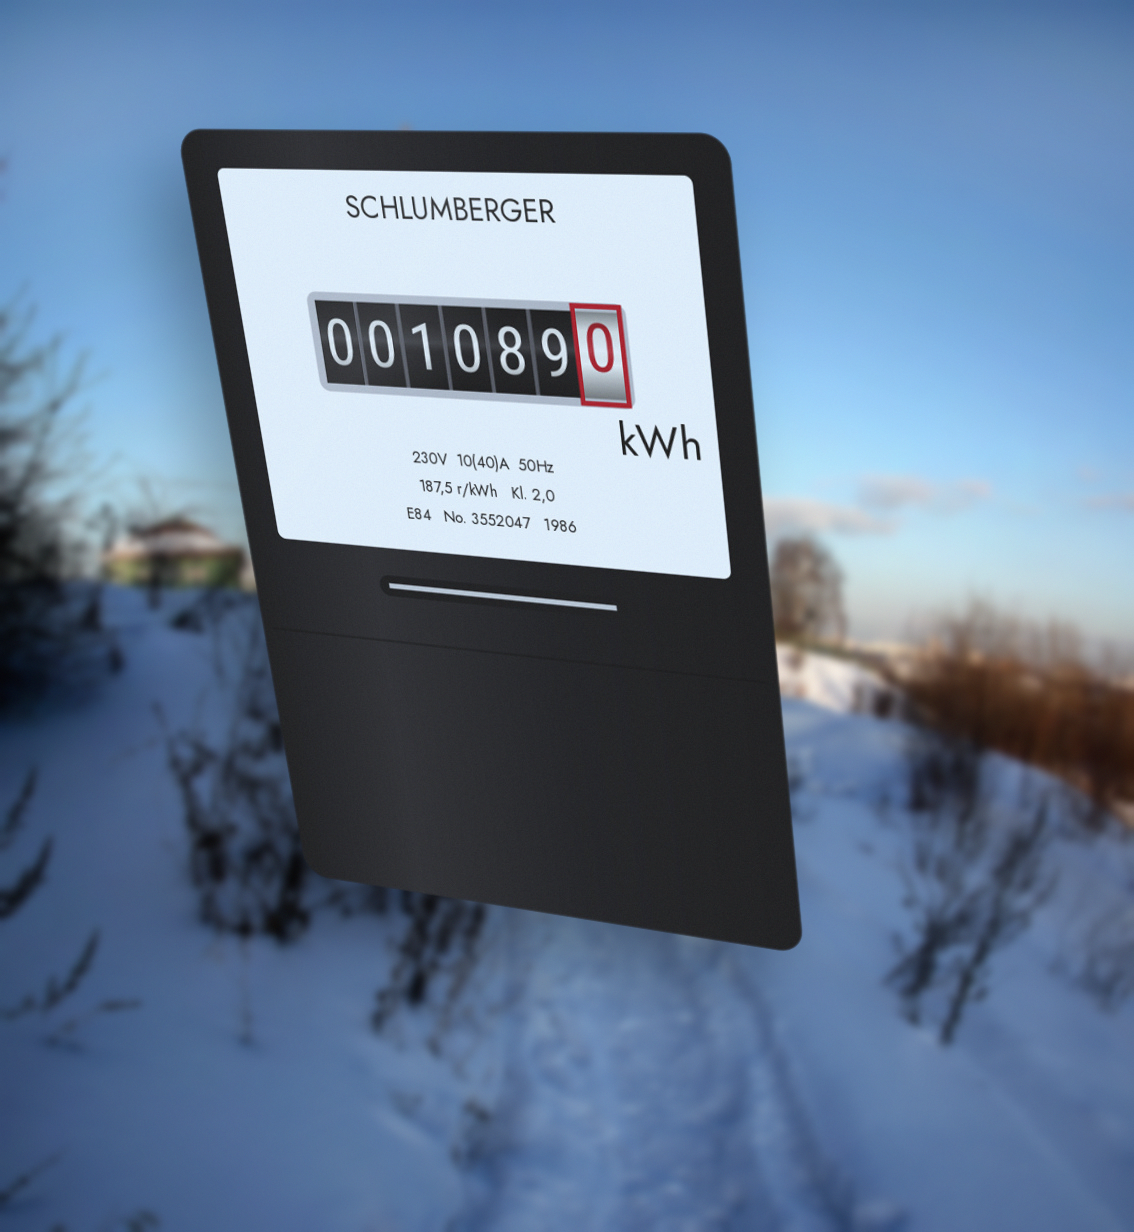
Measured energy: 1089.0 kWh
